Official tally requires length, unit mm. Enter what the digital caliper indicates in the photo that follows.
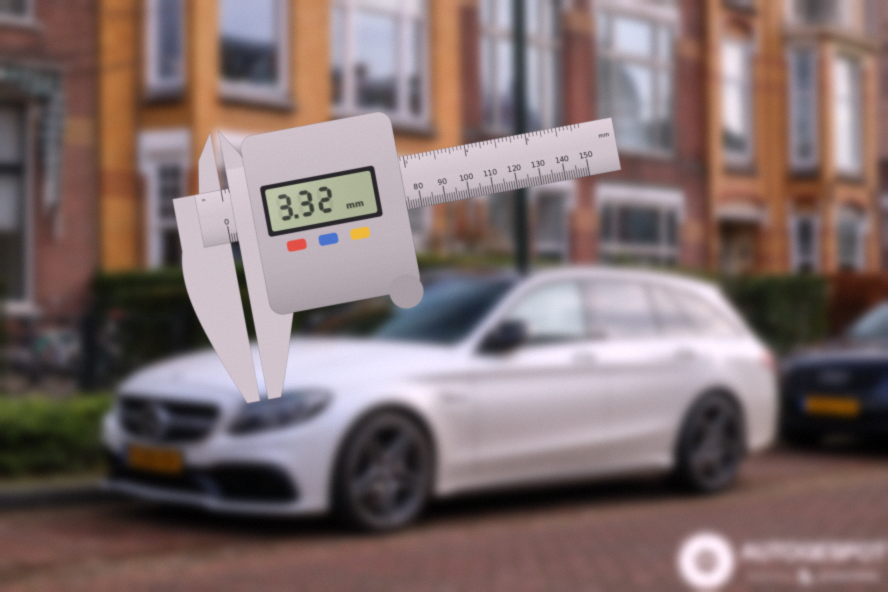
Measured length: 3.32 mm
